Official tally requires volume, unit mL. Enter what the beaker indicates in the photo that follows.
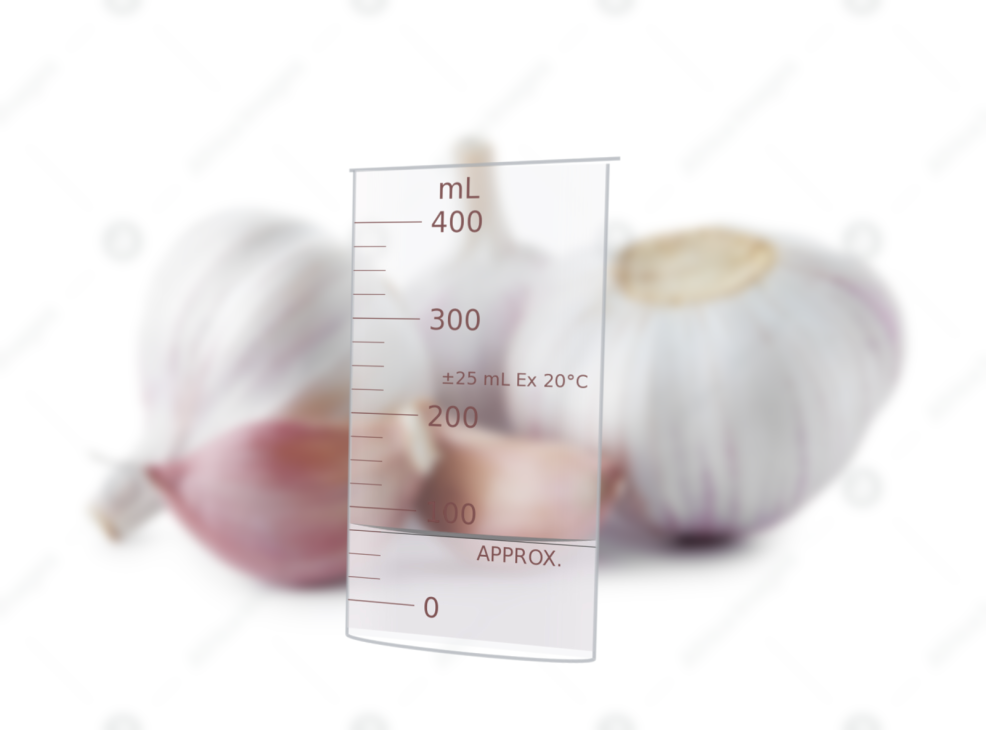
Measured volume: 75 mL
